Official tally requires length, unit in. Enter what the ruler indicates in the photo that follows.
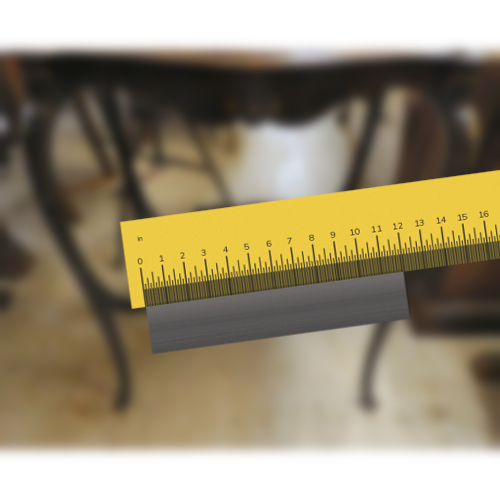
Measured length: 12 in
